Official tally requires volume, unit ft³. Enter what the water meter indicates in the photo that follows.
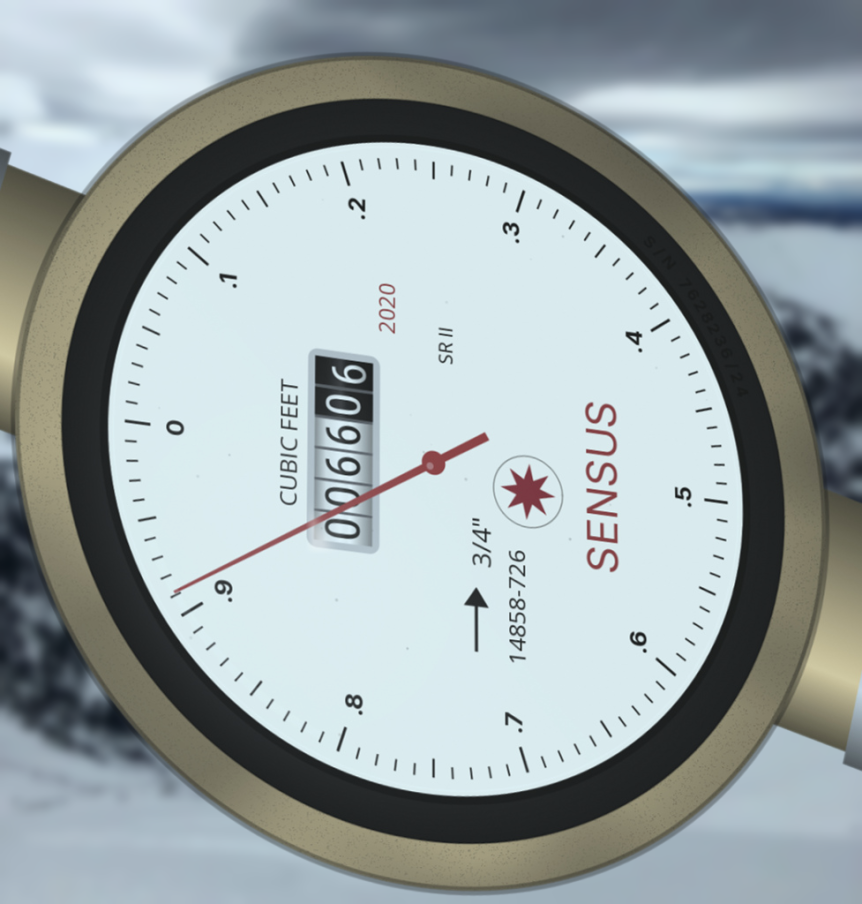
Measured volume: 6605.91 ft³
